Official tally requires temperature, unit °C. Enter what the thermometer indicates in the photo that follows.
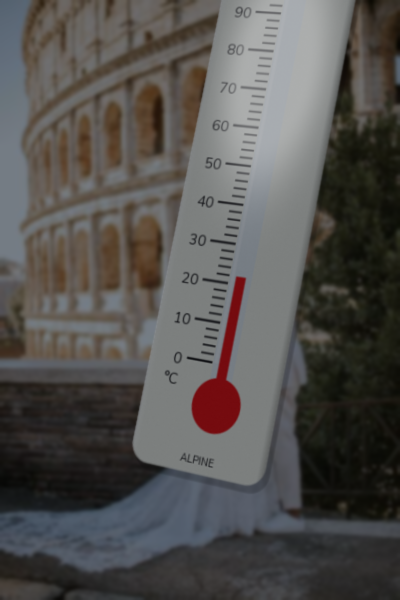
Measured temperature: 22 °C
